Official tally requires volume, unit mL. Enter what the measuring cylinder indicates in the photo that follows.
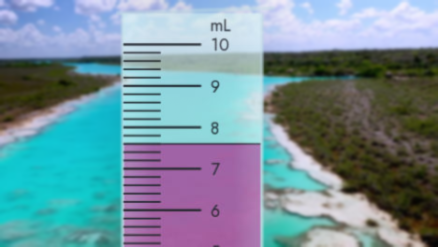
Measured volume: 7.6 mL
